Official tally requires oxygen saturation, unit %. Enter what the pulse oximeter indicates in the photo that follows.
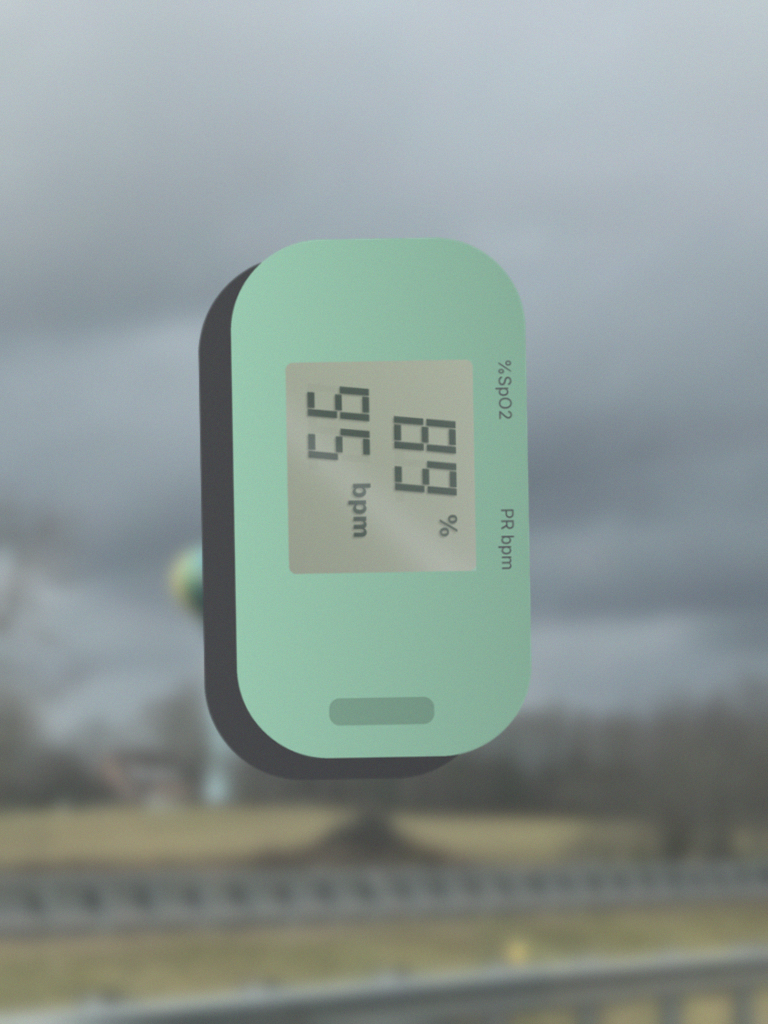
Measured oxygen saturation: 89 %
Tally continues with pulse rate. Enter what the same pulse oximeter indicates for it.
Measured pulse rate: 95 bpm
